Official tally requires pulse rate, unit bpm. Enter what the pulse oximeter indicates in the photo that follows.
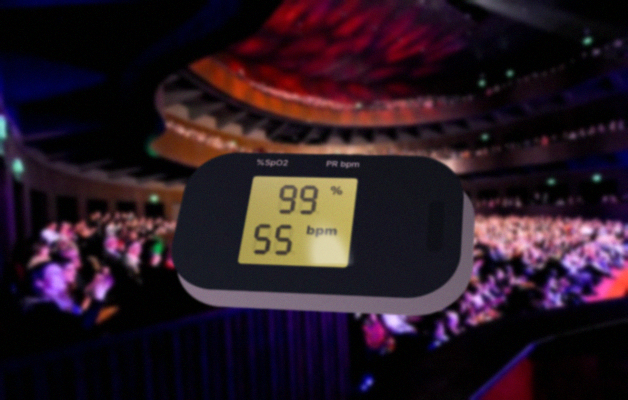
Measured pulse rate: 55 bpm
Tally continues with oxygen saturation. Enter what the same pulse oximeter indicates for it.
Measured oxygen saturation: 99 %
